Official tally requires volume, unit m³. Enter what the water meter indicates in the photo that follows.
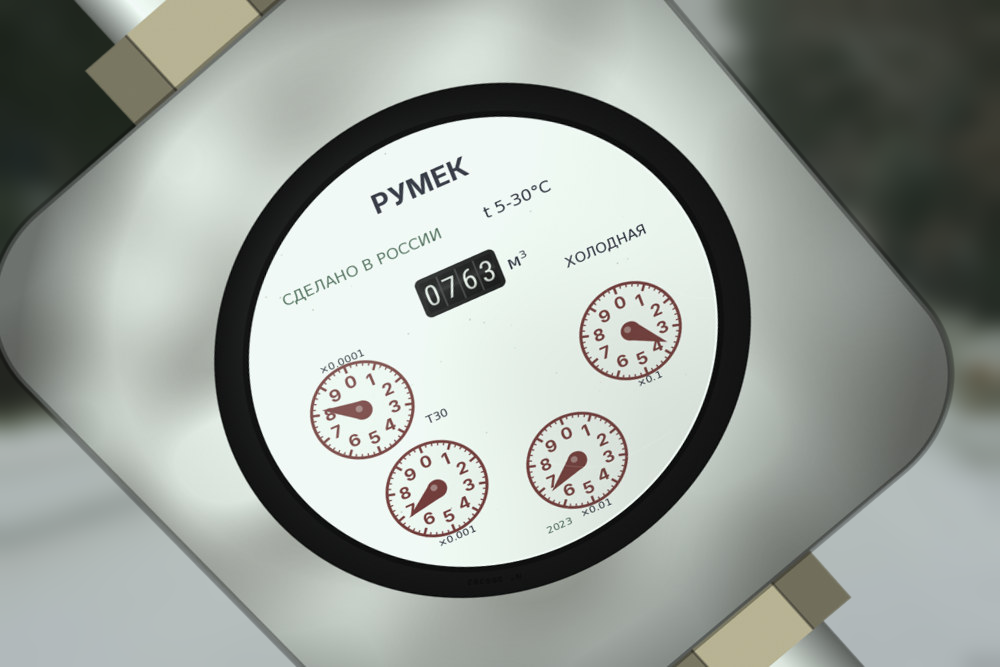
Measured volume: 763.3668 m³
